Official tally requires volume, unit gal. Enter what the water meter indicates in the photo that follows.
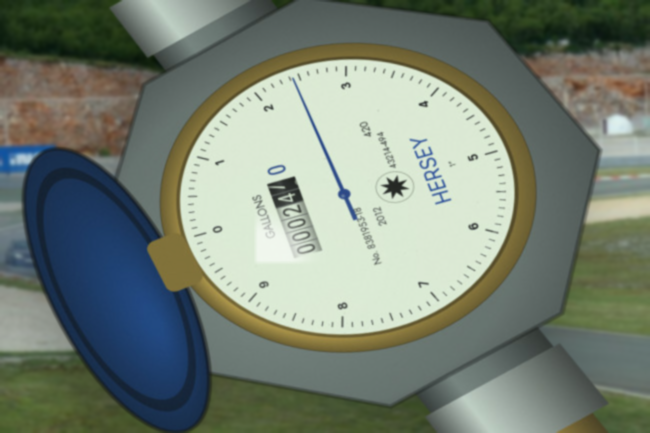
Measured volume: 2472.4 gal
